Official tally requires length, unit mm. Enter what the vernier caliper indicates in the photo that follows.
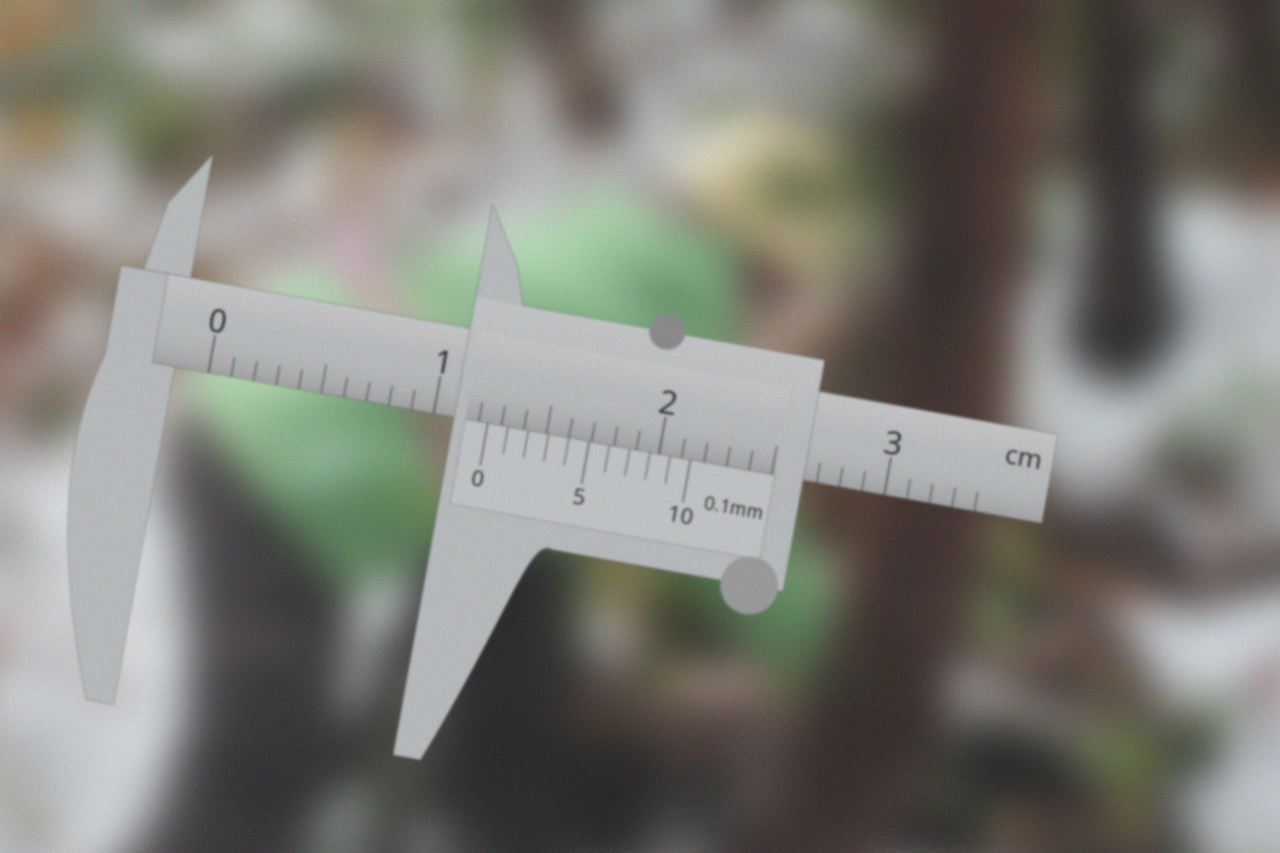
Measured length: 12.4 mm
